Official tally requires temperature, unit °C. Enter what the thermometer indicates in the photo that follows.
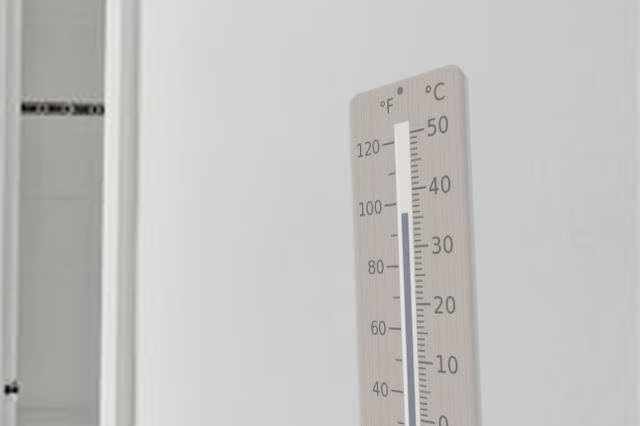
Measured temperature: 36 °C
